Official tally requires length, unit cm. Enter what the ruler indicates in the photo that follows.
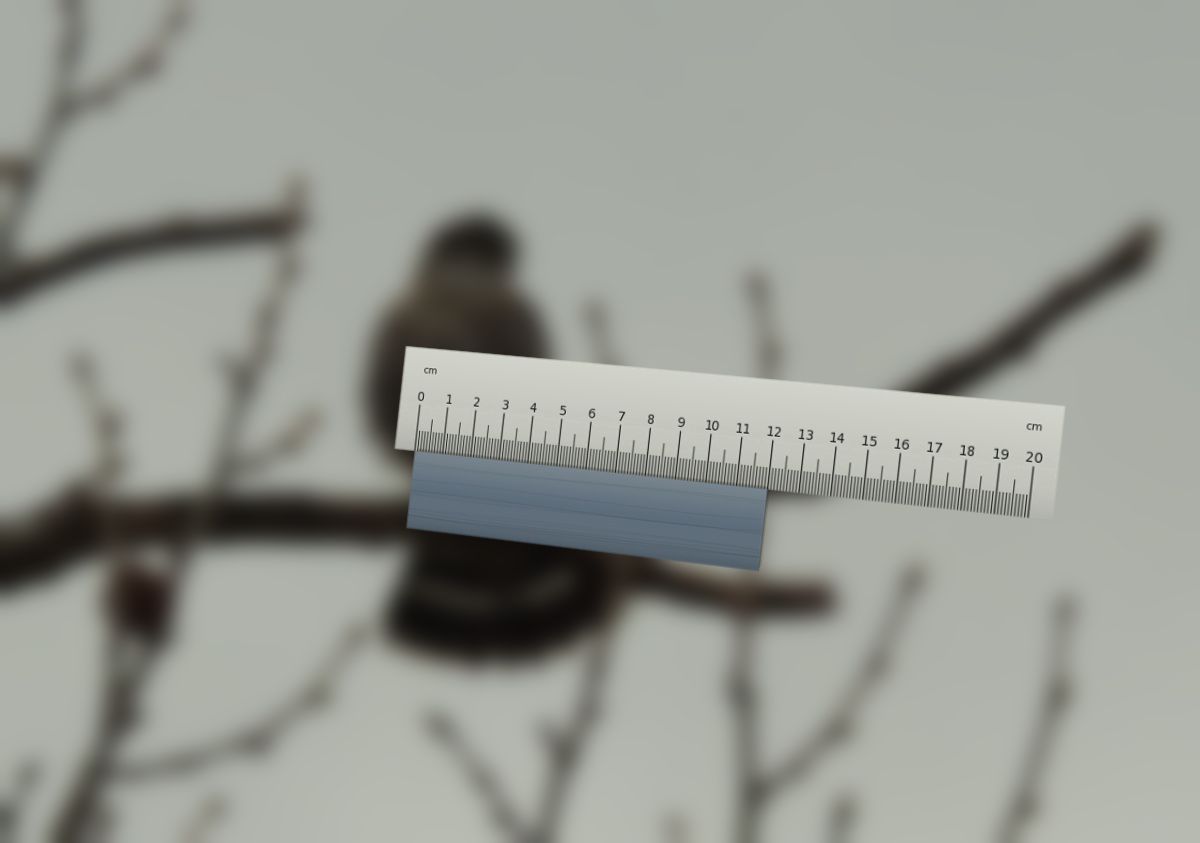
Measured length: 12 cm
